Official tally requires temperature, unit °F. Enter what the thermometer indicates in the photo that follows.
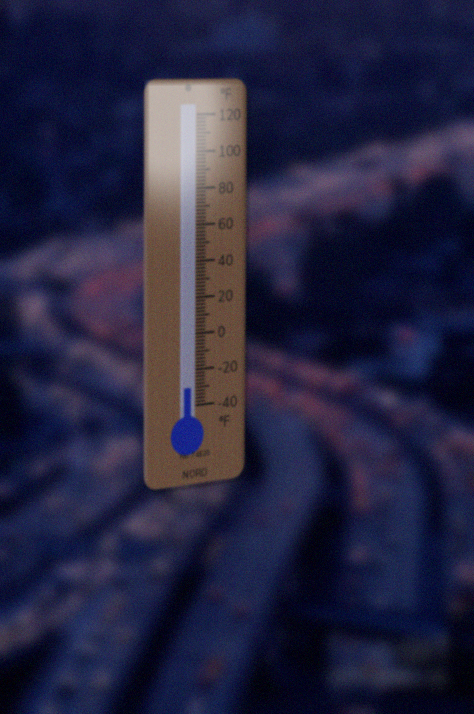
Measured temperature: -30 °F
